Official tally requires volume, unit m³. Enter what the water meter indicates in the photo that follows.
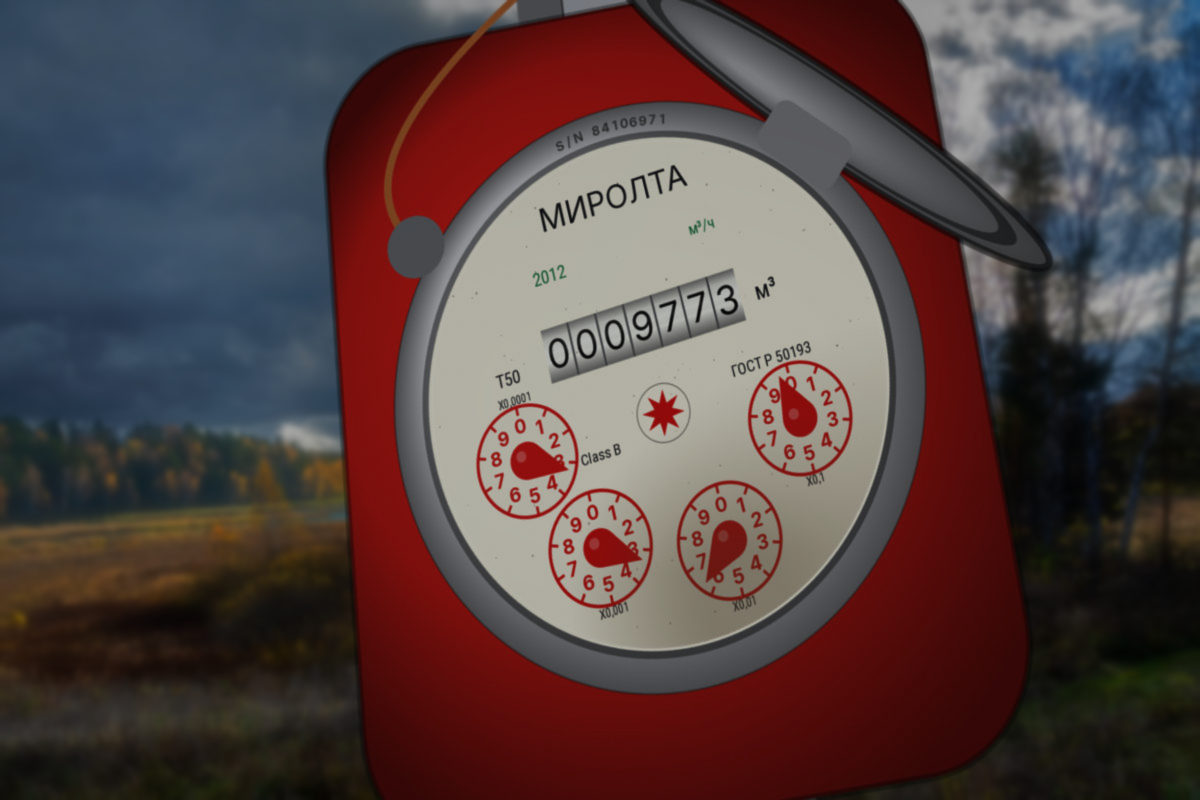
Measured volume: 9772.9633 m³
